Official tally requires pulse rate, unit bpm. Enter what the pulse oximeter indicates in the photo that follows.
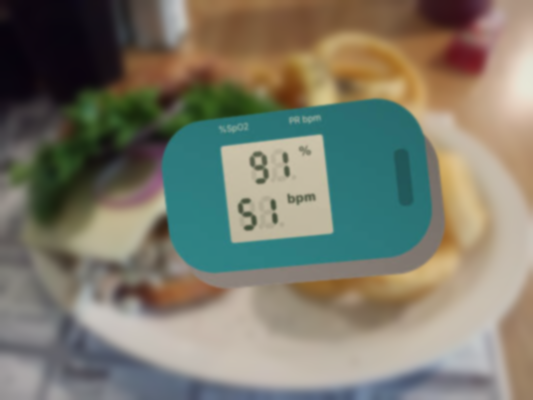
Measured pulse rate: 51 bpm
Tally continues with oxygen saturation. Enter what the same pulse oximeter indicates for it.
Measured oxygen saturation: 91 %
